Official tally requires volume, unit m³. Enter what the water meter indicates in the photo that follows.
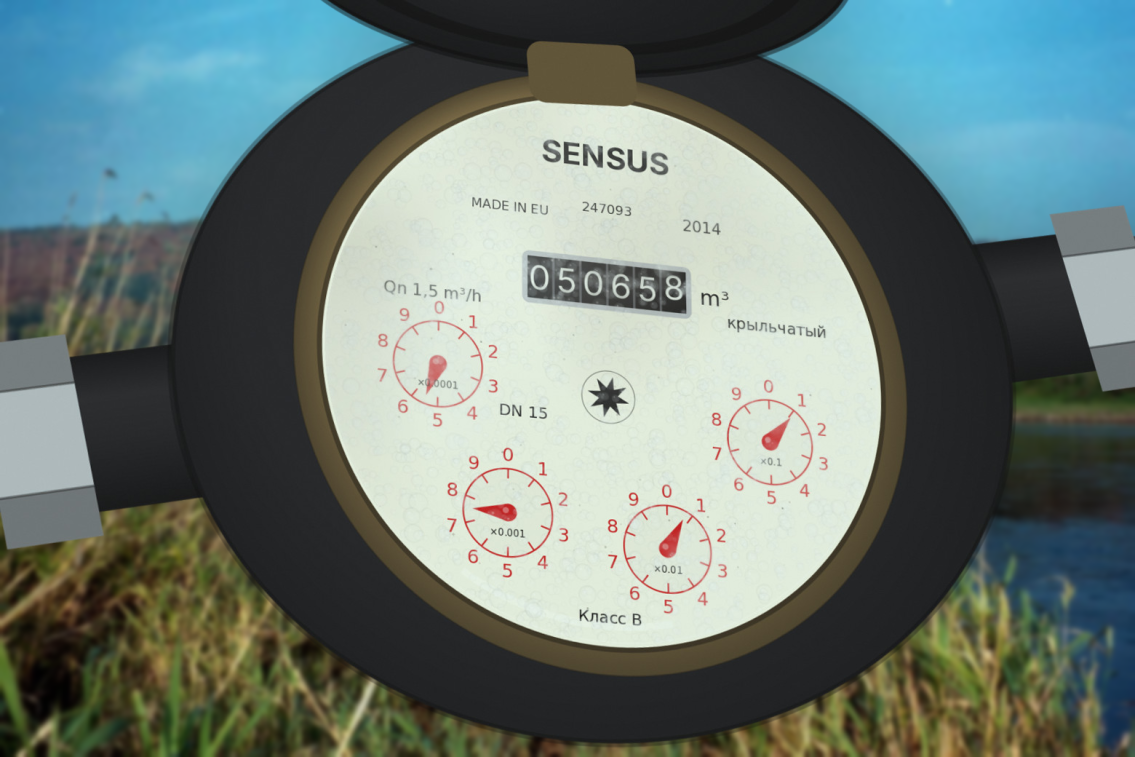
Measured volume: 50658.1075 m³
